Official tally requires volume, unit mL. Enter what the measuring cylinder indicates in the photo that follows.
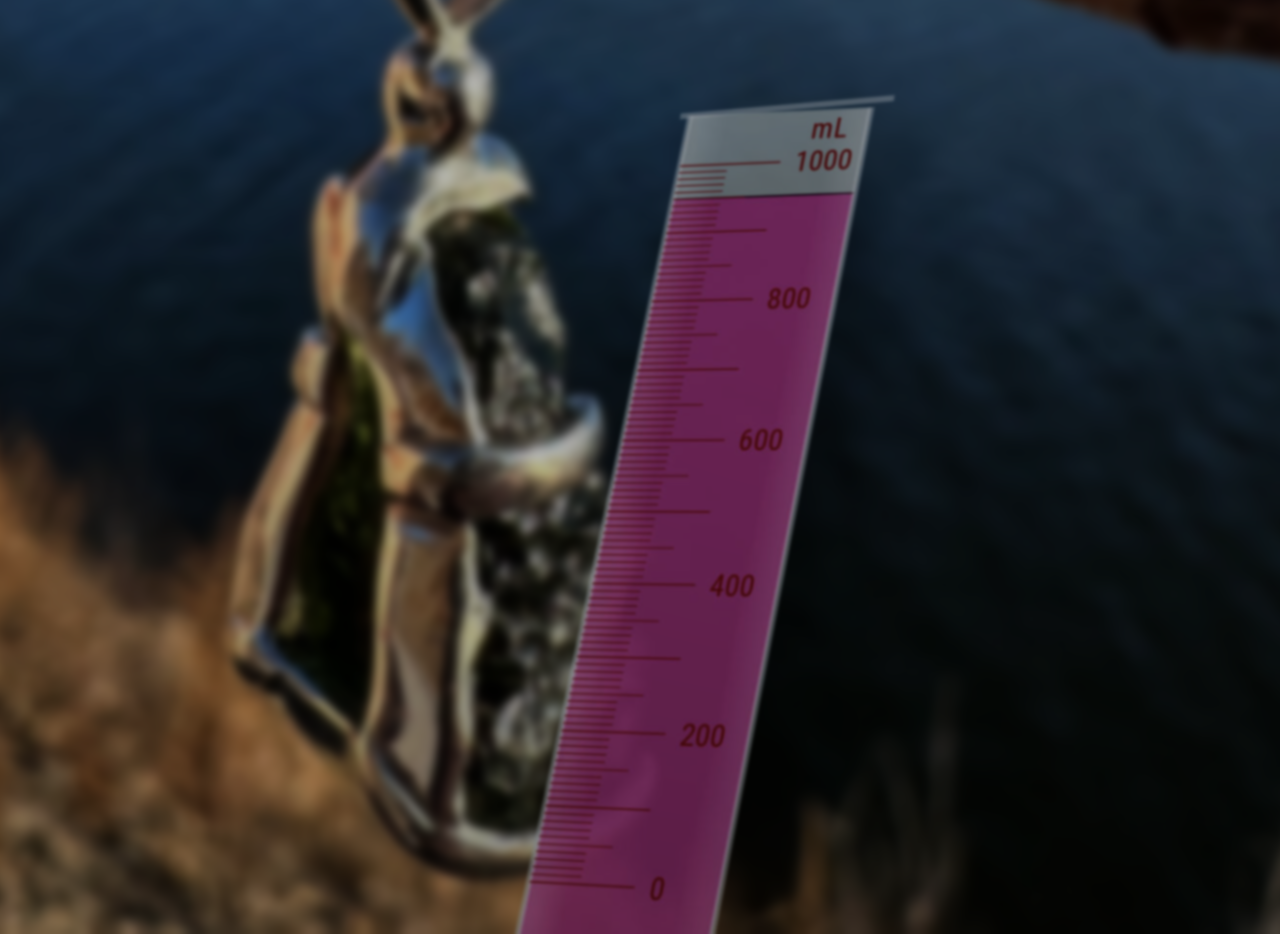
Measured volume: 950 mL
